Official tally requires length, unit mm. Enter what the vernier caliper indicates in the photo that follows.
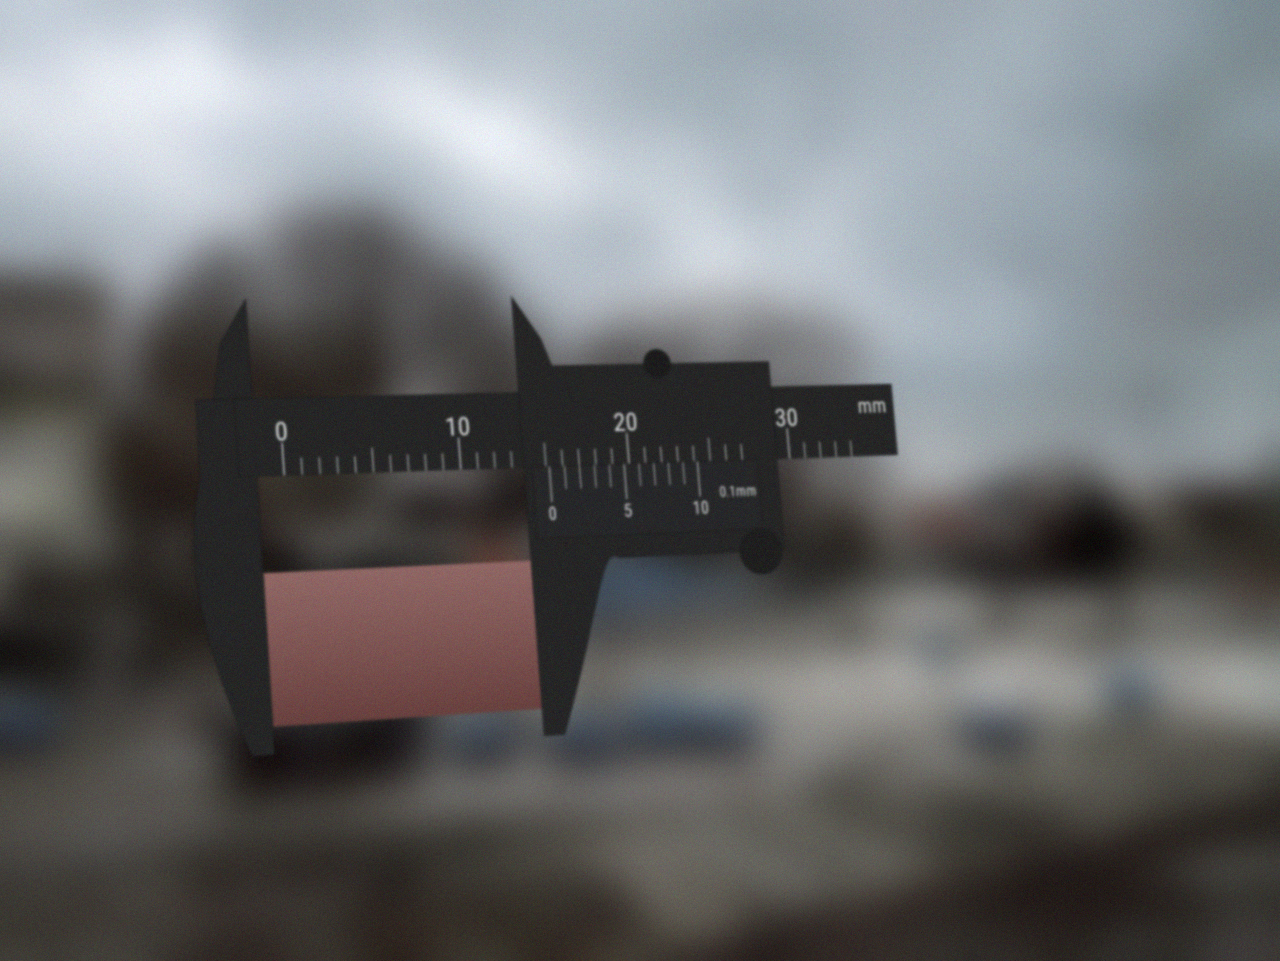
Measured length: 15.2 mm
